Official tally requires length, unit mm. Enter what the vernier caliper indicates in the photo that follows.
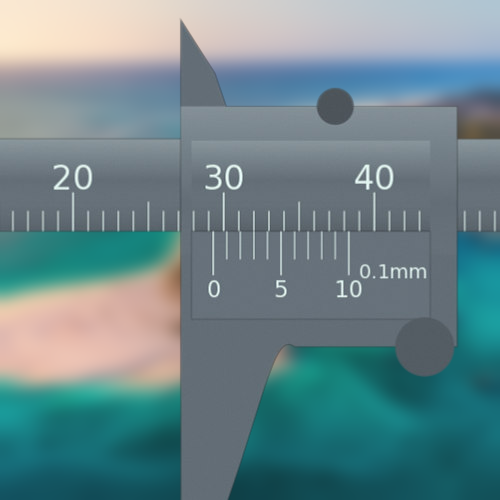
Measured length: 29.3 mm
